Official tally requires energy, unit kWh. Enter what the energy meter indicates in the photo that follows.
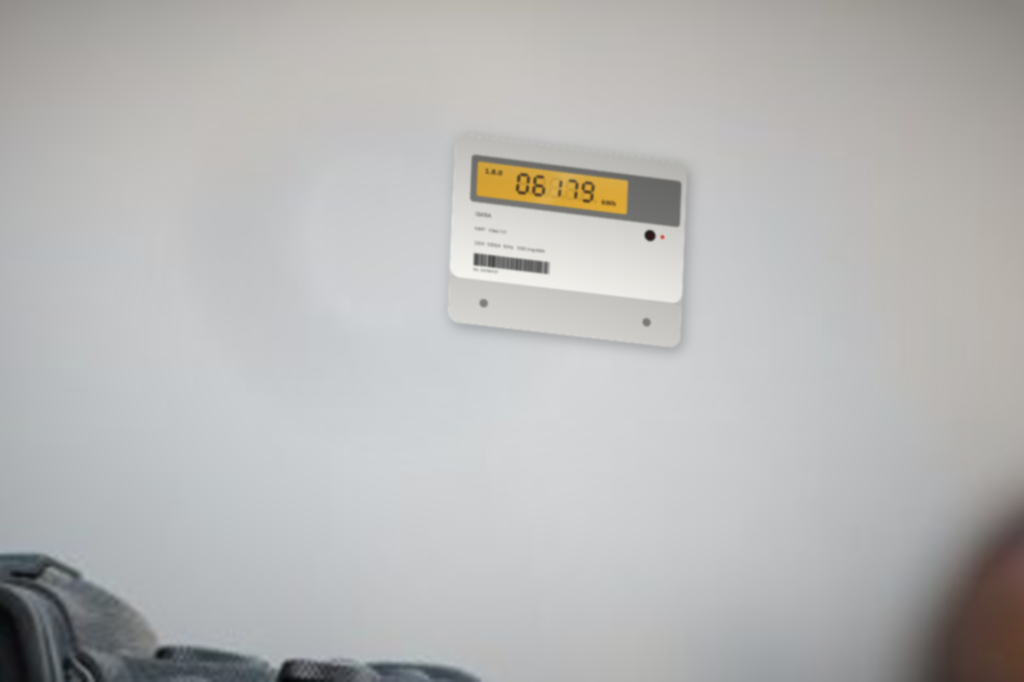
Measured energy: 6179 kWh
